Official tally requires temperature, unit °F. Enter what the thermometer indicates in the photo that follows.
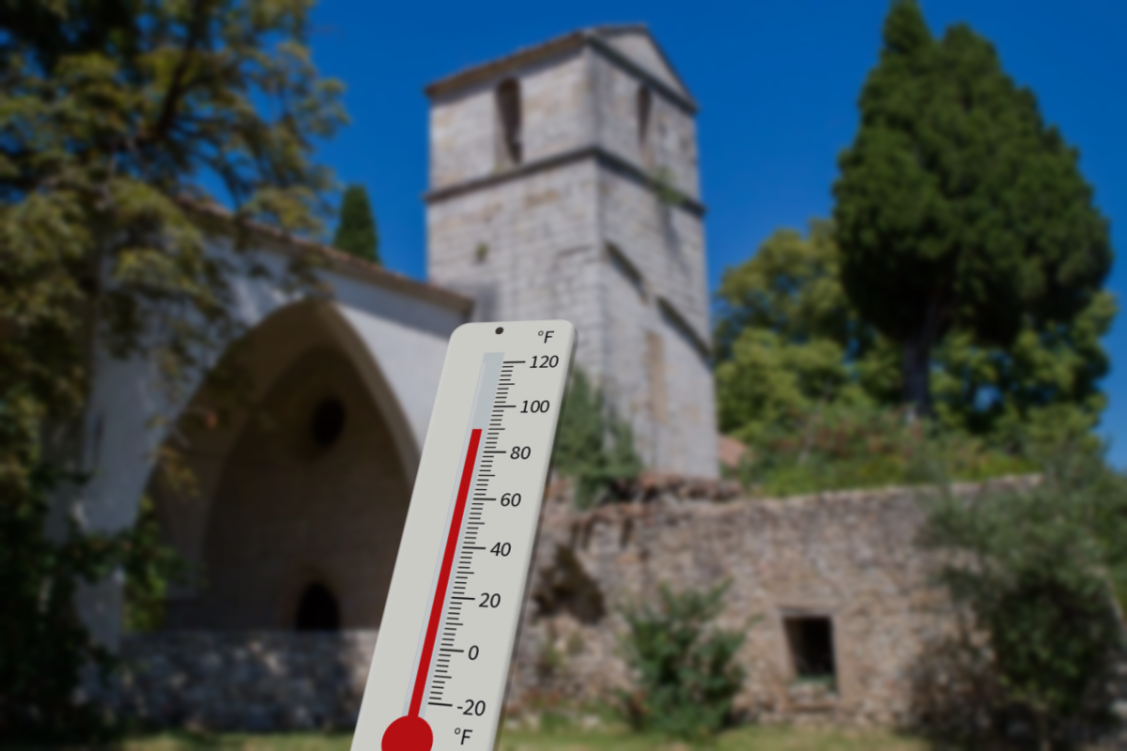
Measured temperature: 90 °F
